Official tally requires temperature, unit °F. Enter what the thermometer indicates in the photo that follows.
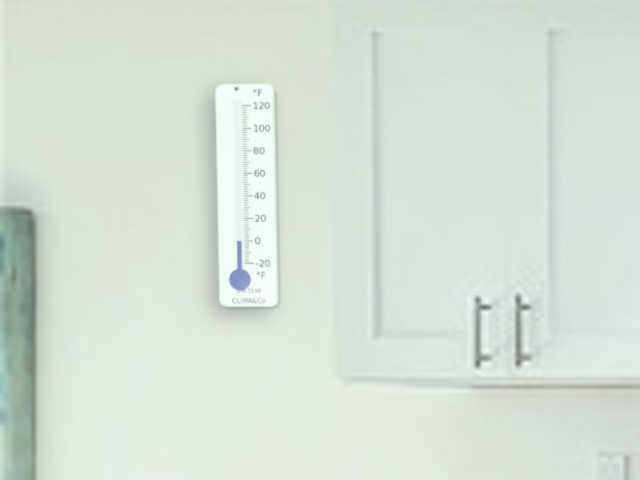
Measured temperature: 0 °F
